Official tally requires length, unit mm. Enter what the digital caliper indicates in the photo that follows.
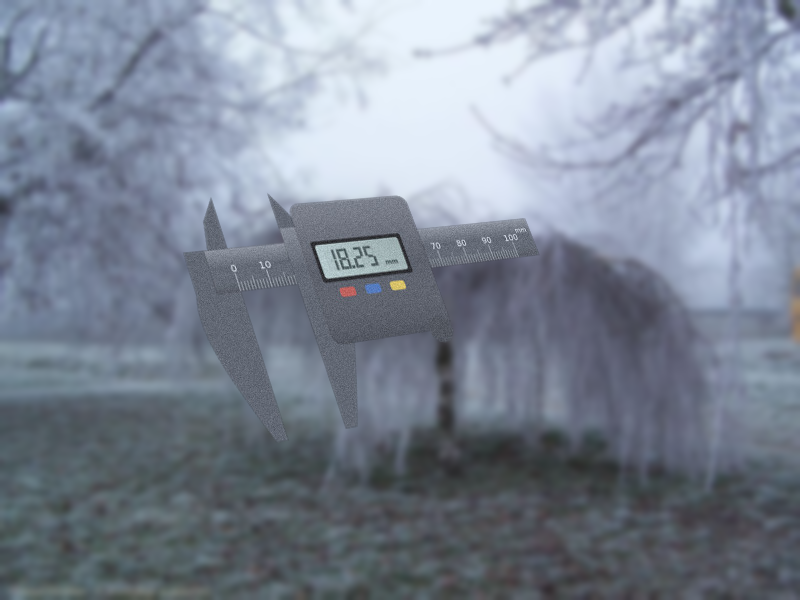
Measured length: 18.25 mm
